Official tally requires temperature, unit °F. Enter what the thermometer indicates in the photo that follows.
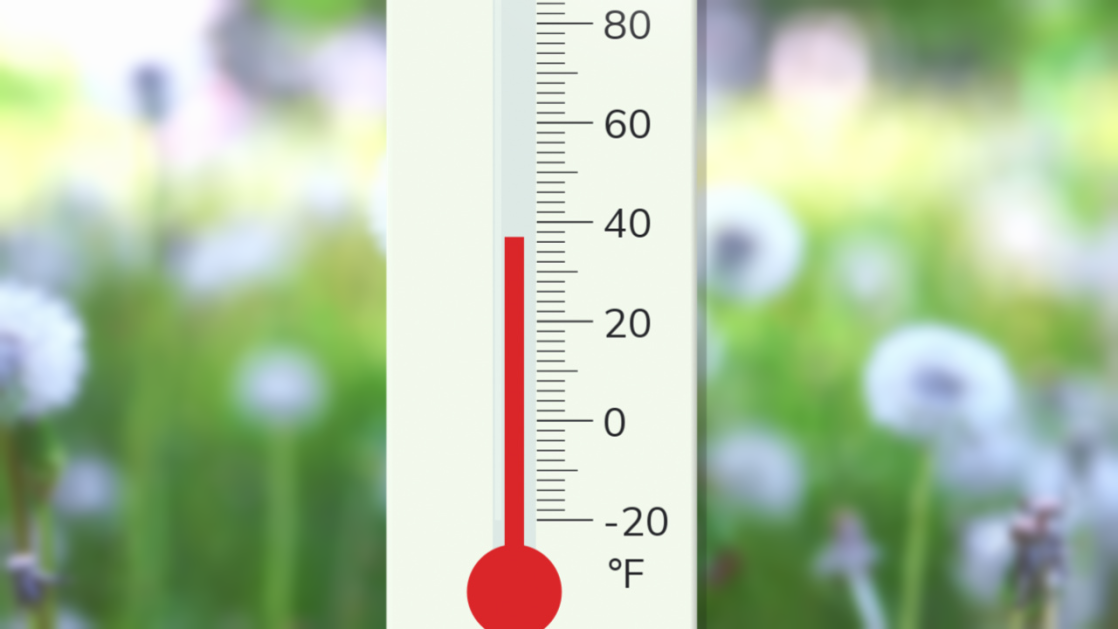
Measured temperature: 37 °F
